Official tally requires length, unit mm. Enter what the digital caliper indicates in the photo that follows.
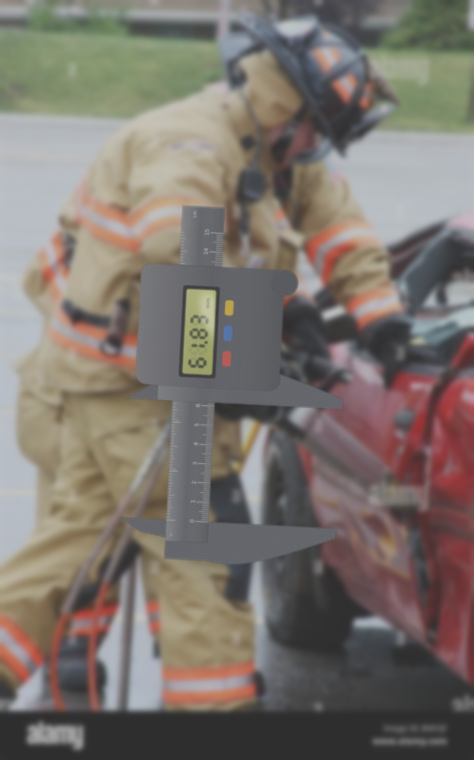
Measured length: 61.83 mm
